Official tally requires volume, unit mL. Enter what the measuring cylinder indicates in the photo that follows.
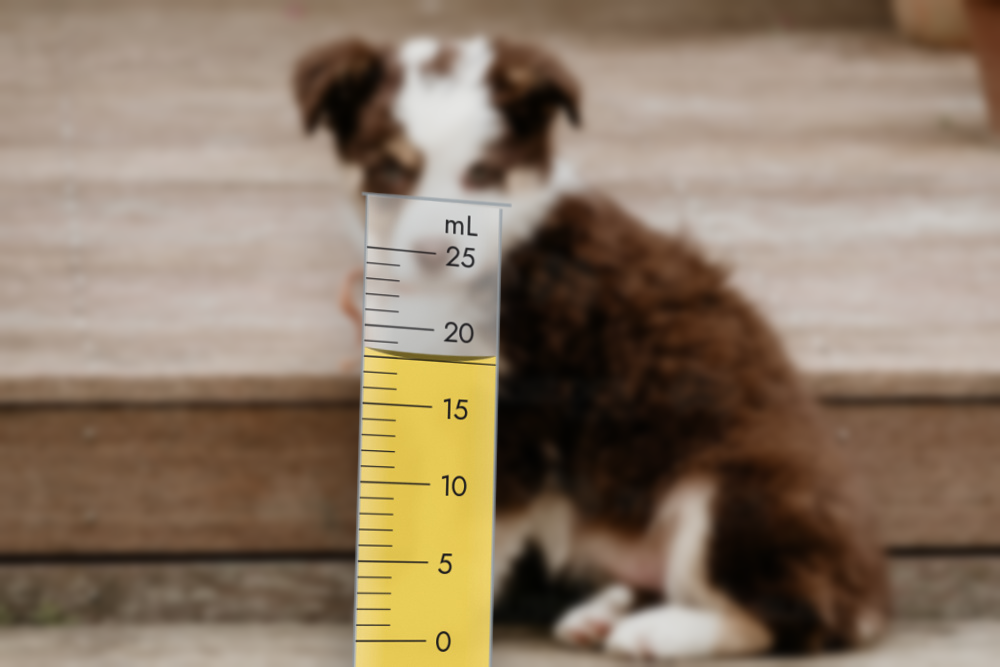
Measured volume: 18 mL
